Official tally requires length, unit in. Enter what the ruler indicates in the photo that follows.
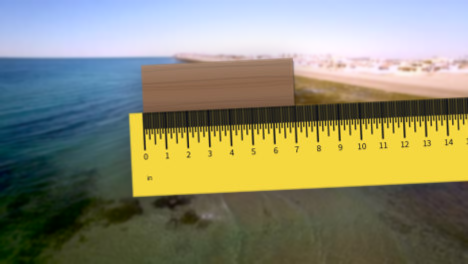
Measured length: 7 in
